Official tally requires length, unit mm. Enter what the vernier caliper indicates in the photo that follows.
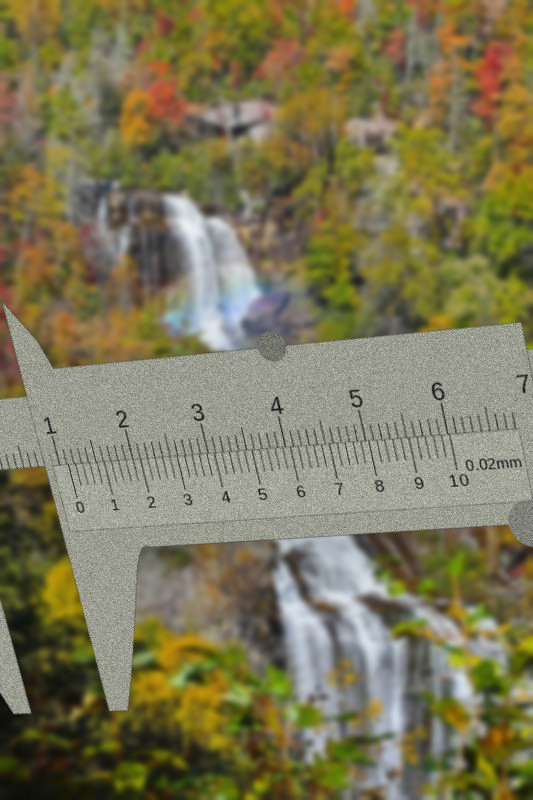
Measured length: 11.2 mm
